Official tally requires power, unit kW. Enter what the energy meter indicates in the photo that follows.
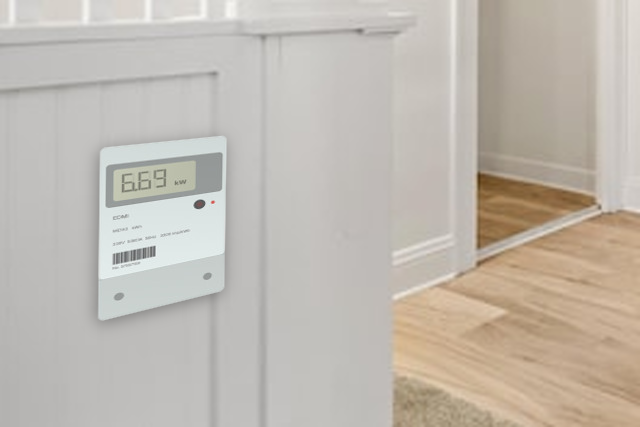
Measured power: 6.69 kW
